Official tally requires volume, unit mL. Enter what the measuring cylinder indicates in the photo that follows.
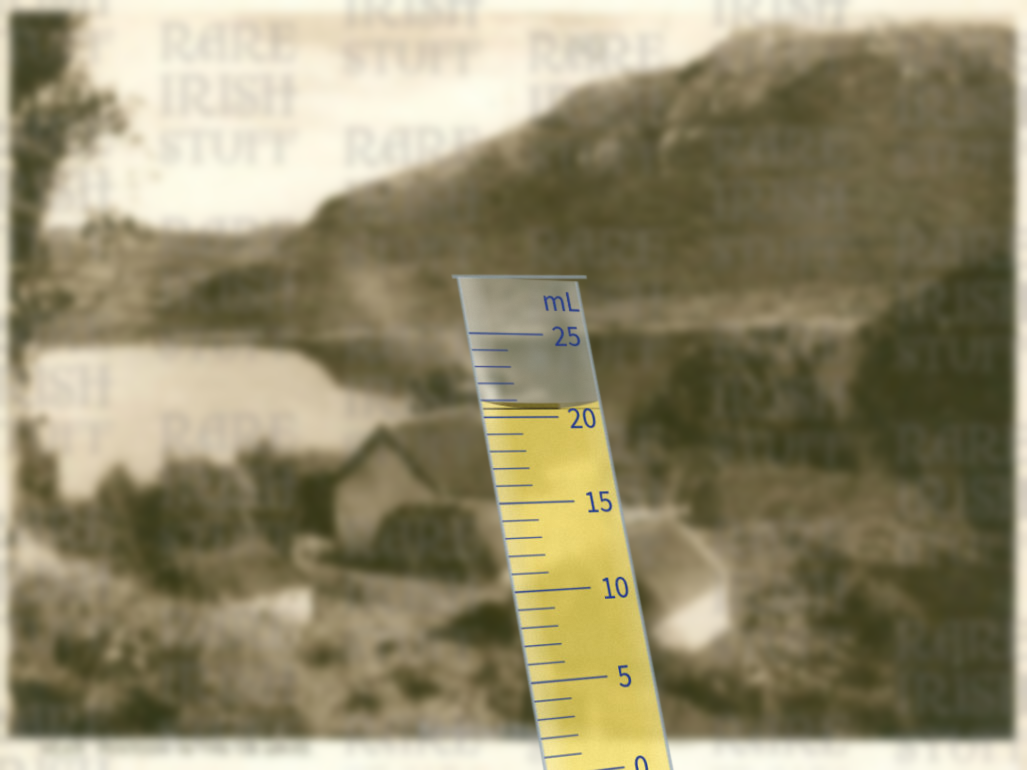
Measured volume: 20.5 mL
